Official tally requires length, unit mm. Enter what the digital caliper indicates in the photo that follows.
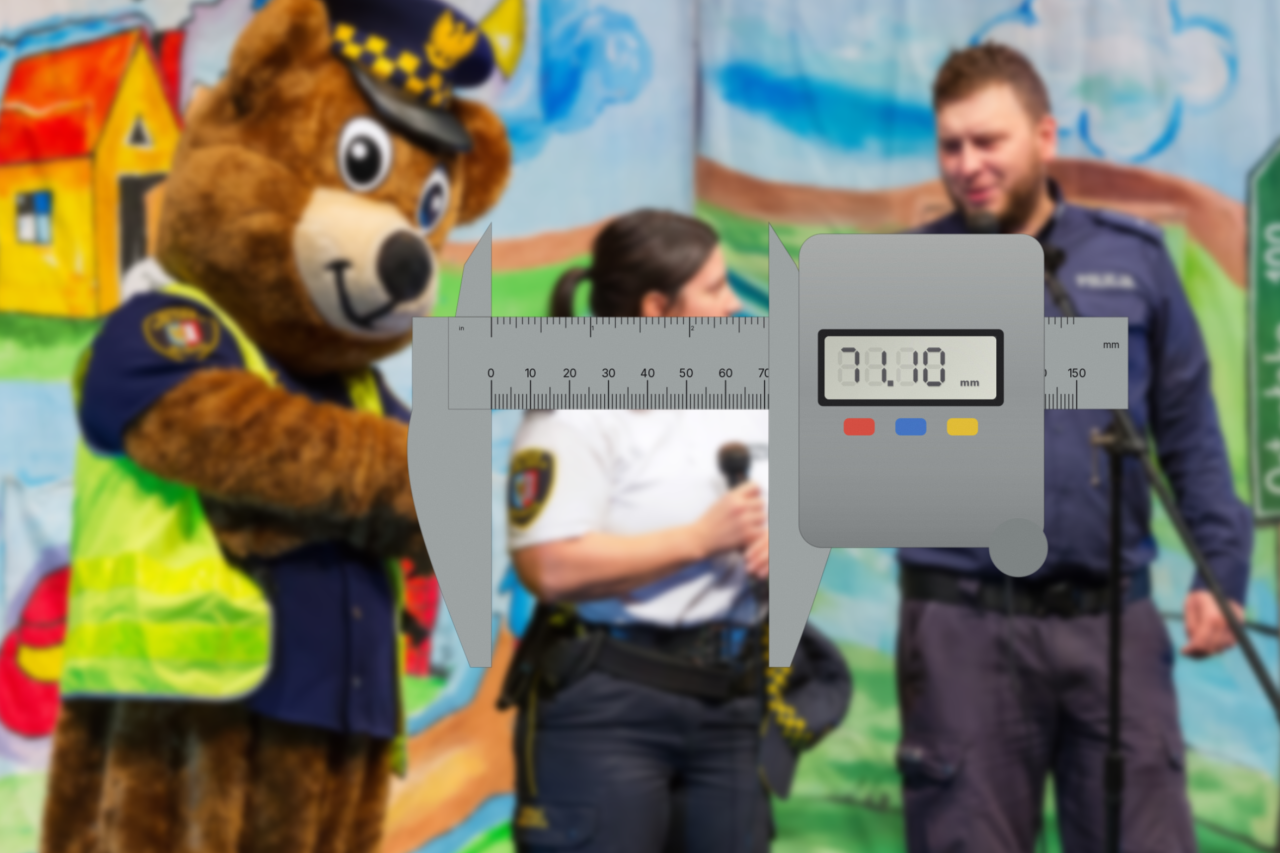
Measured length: 71.10 mm
